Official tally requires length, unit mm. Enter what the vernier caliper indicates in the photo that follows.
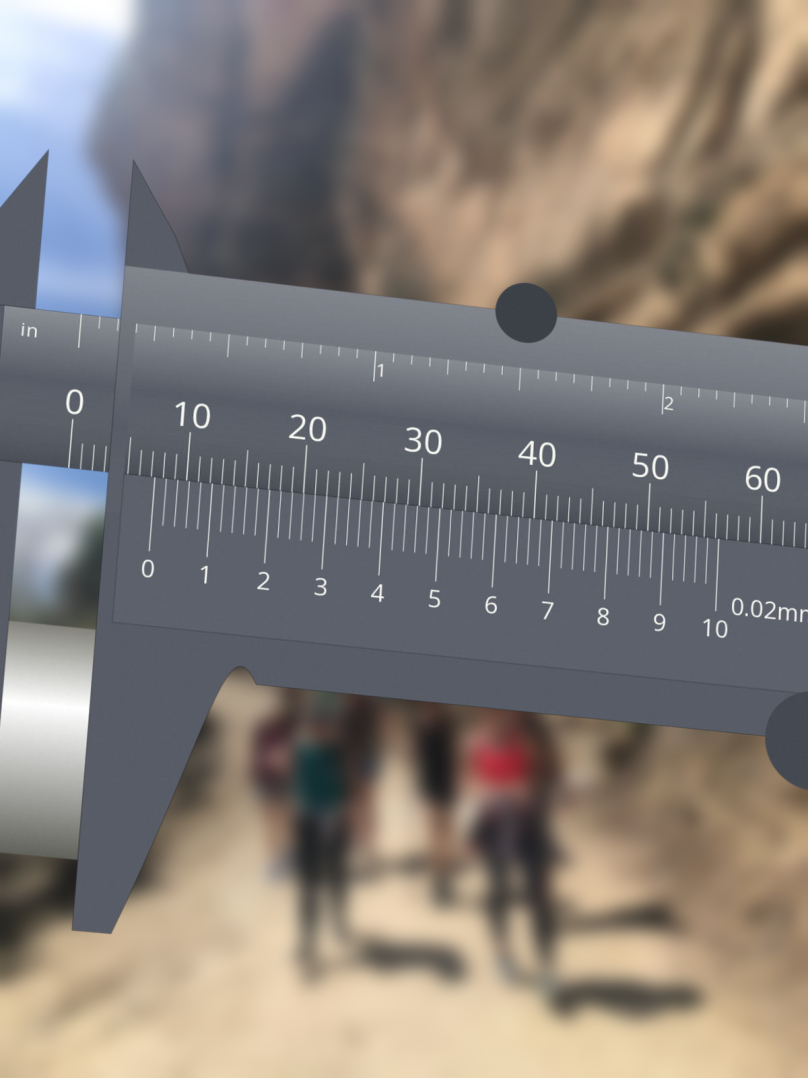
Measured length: 7.3 mm
